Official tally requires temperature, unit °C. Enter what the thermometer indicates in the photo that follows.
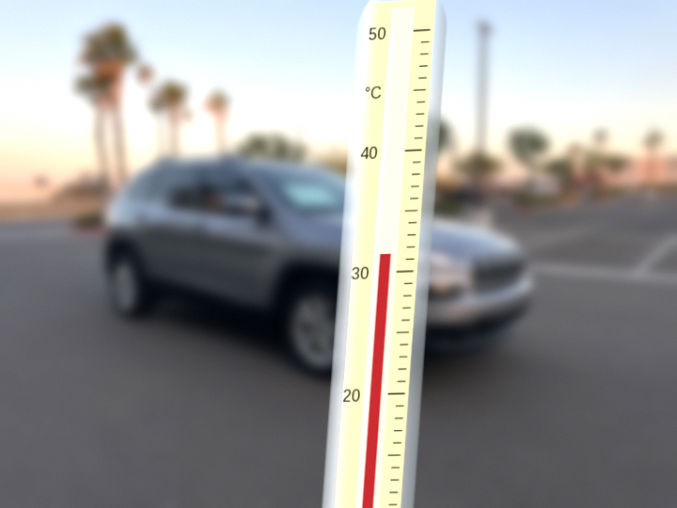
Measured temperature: 31.5 °C
